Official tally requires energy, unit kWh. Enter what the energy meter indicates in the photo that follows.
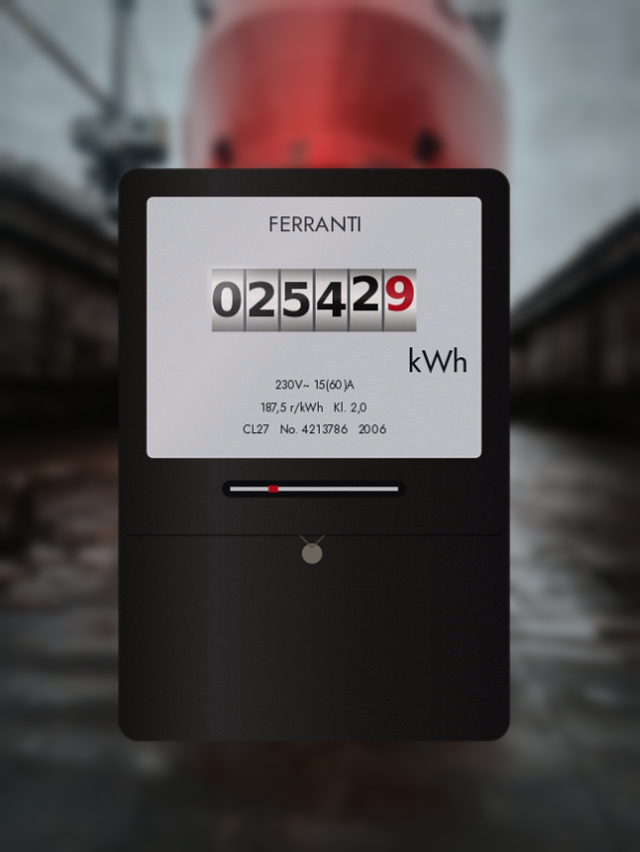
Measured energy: 2542.9 kWh
